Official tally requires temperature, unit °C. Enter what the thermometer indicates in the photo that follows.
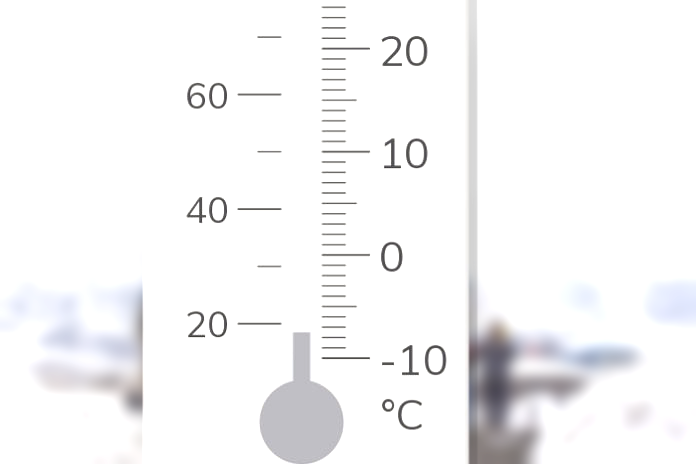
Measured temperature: -7.5 °C
